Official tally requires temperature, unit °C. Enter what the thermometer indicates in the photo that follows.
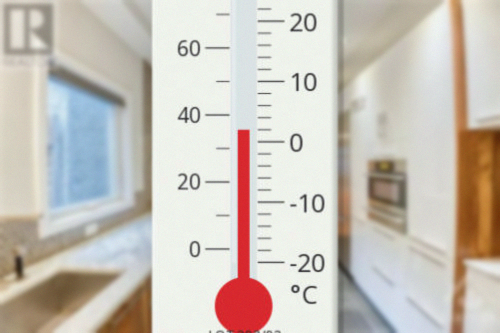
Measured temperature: 2 °C
